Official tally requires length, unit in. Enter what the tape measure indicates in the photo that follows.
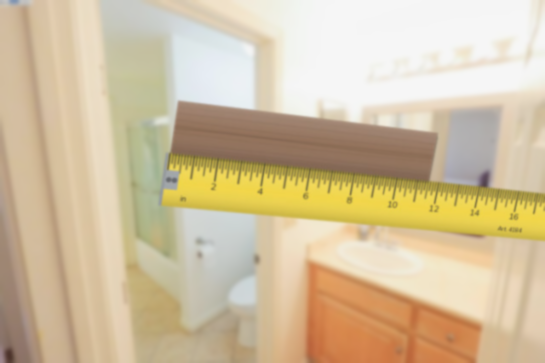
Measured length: 11.5 in
